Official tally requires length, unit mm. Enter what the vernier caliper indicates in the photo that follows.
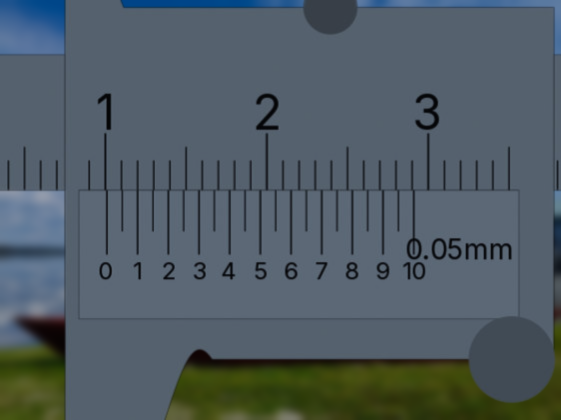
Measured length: 10.1 mm
